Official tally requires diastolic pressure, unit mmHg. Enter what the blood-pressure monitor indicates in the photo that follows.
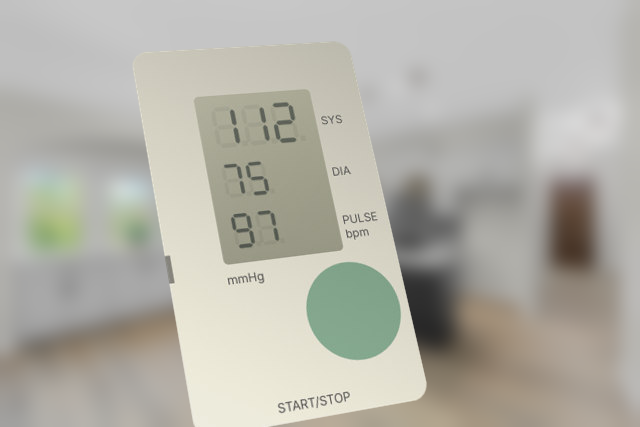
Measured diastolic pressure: 75 mmHg
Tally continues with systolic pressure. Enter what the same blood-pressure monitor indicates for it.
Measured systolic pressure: 112 mmHg
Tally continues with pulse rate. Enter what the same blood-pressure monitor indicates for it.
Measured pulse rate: 97 bpm
